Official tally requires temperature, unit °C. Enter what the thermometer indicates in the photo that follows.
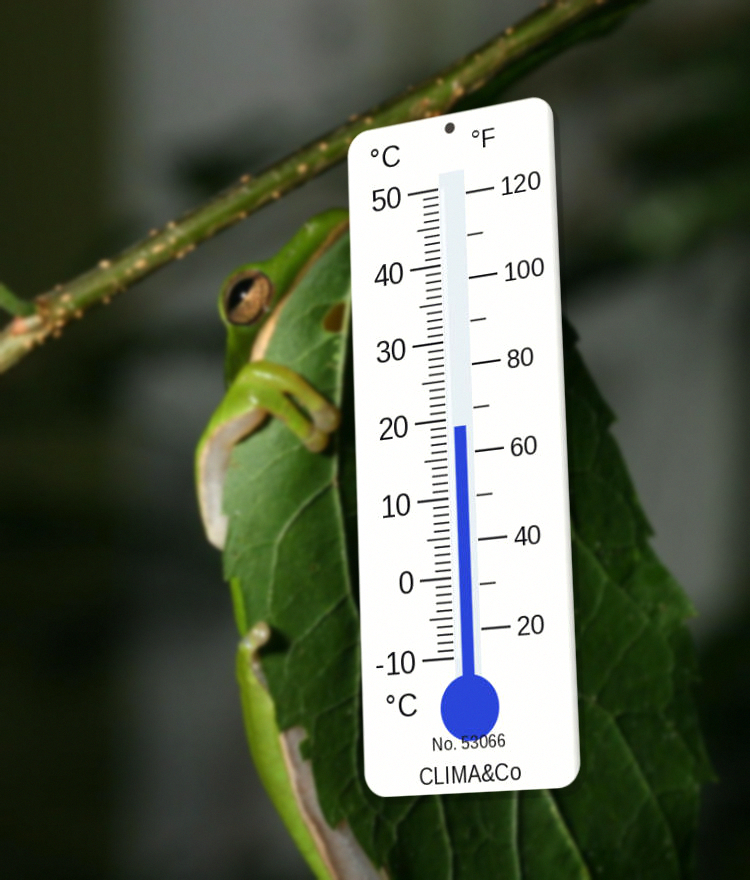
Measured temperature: 19 °C
